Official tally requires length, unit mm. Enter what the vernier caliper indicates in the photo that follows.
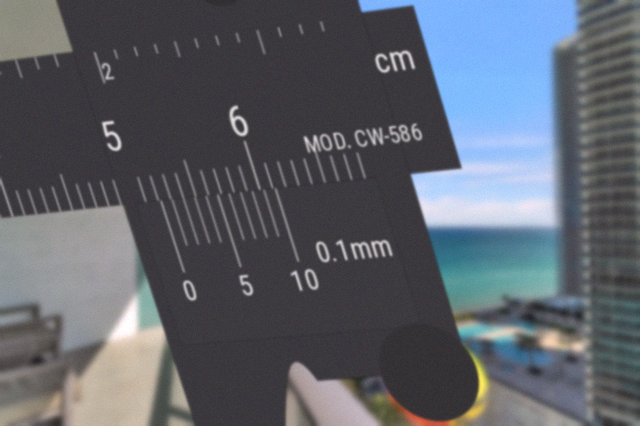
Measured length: 52.2 mm
